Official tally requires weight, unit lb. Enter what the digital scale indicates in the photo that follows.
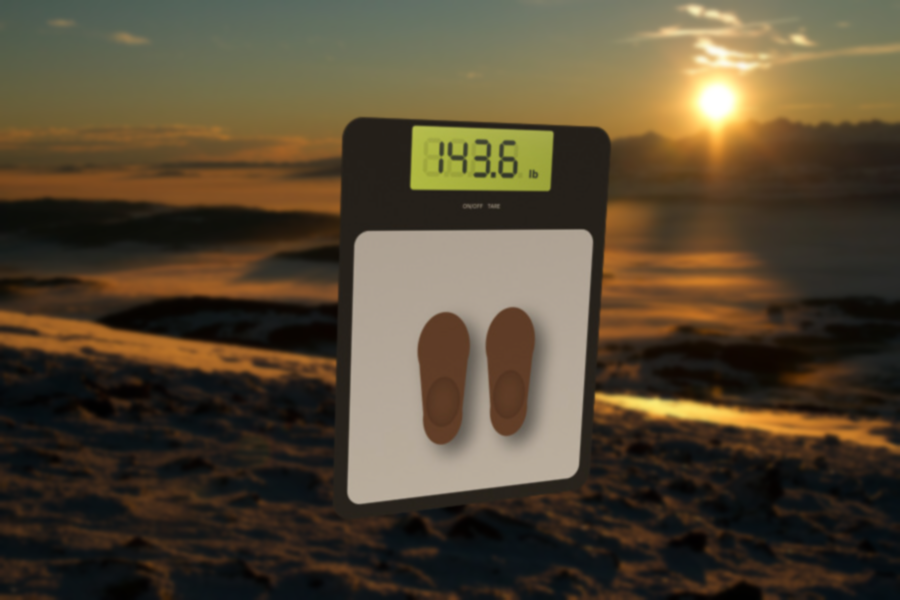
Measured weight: 143.6 lb
